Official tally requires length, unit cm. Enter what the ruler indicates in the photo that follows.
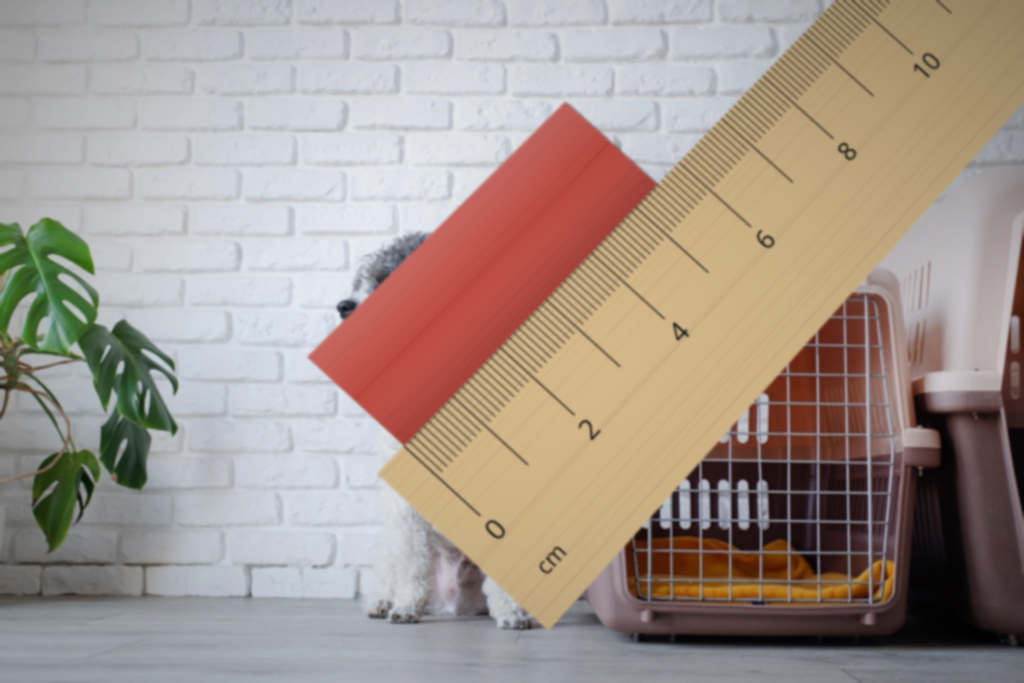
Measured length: 5.5 cm
